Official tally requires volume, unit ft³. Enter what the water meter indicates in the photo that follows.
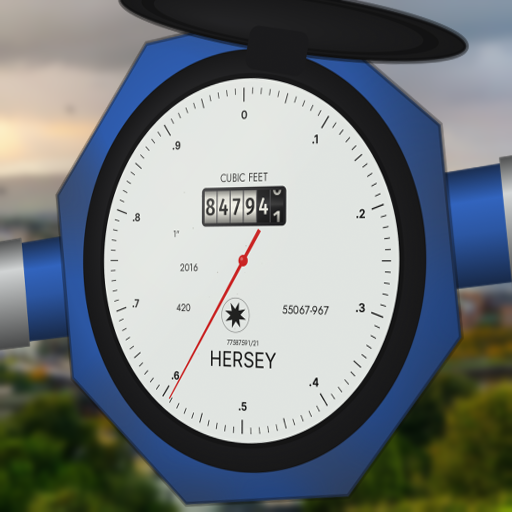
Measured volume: 847940.59 ft³
